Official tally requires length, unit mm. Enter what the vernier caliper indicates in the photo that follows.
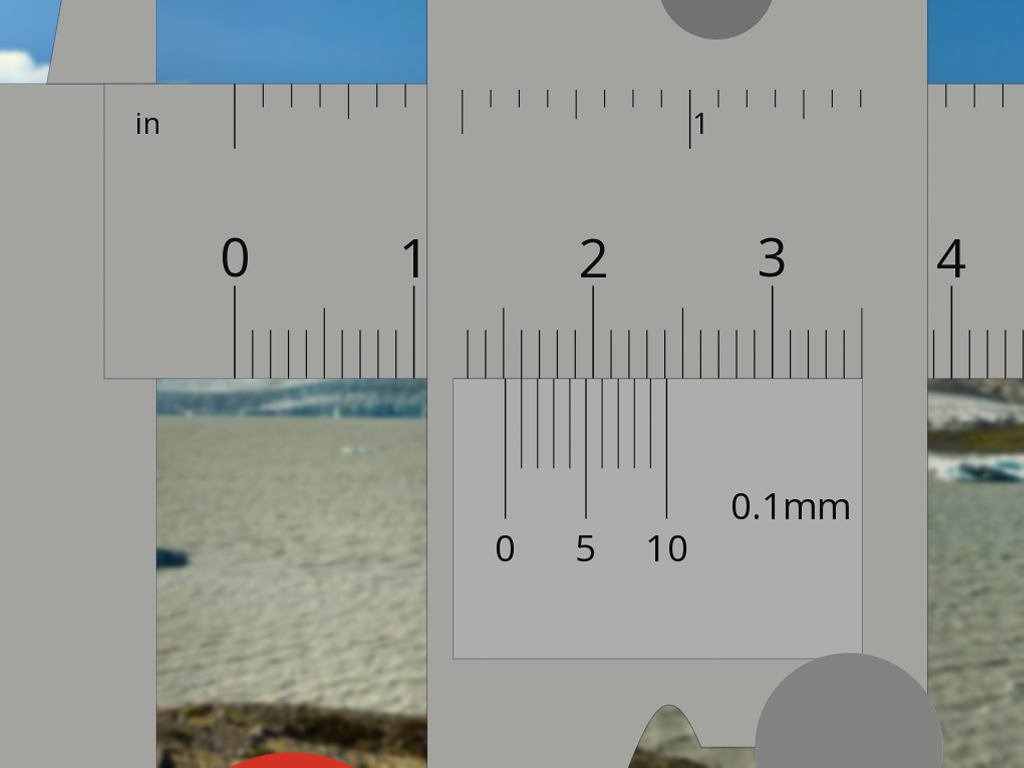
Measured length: 15.1 mm
